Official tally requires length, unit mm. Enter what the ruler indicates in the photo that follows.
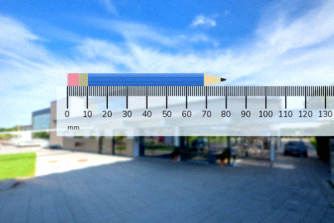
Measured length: 80 mm
